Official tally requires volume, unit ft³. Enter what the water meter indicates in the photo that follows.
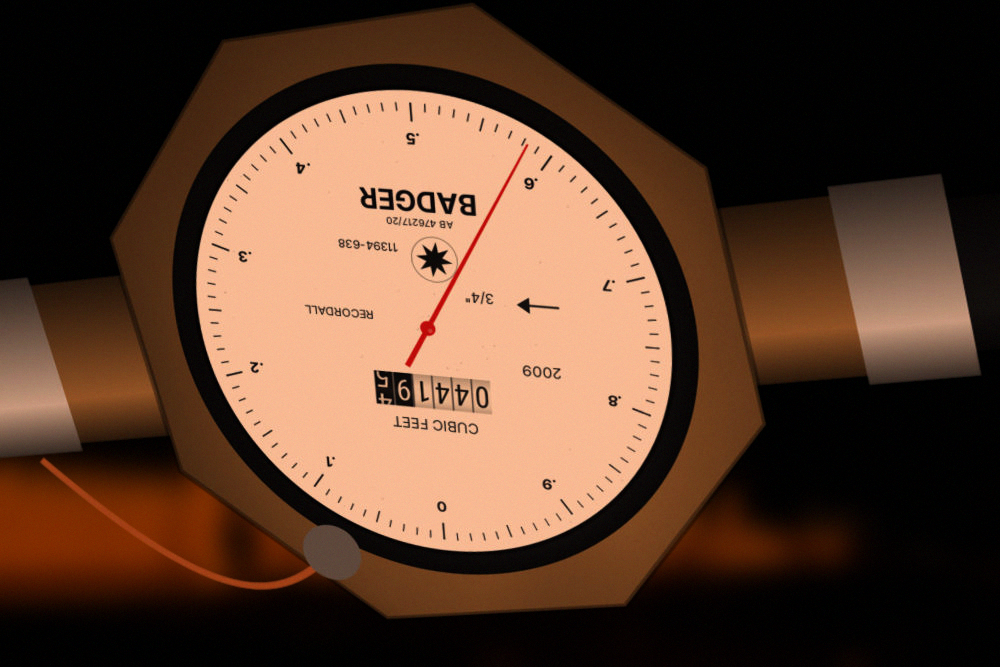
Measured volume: 44194.58 ft³
